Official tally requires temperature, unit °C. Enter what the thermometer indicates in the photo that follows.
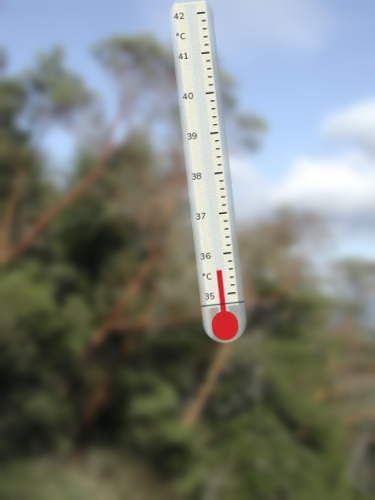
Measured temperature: 35.6 °C
